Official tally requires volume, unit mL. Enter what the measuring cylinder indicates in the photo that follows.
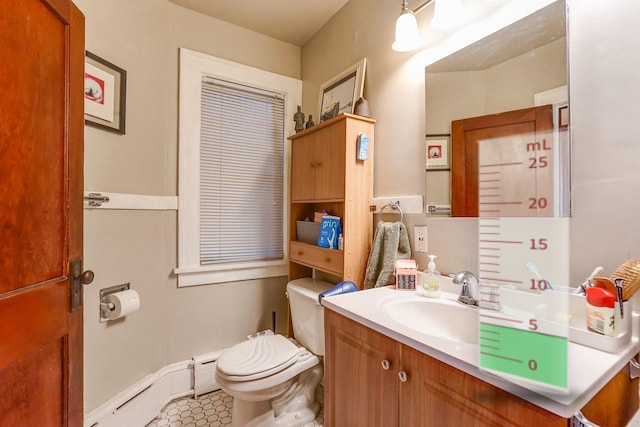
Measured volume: 4 mL
